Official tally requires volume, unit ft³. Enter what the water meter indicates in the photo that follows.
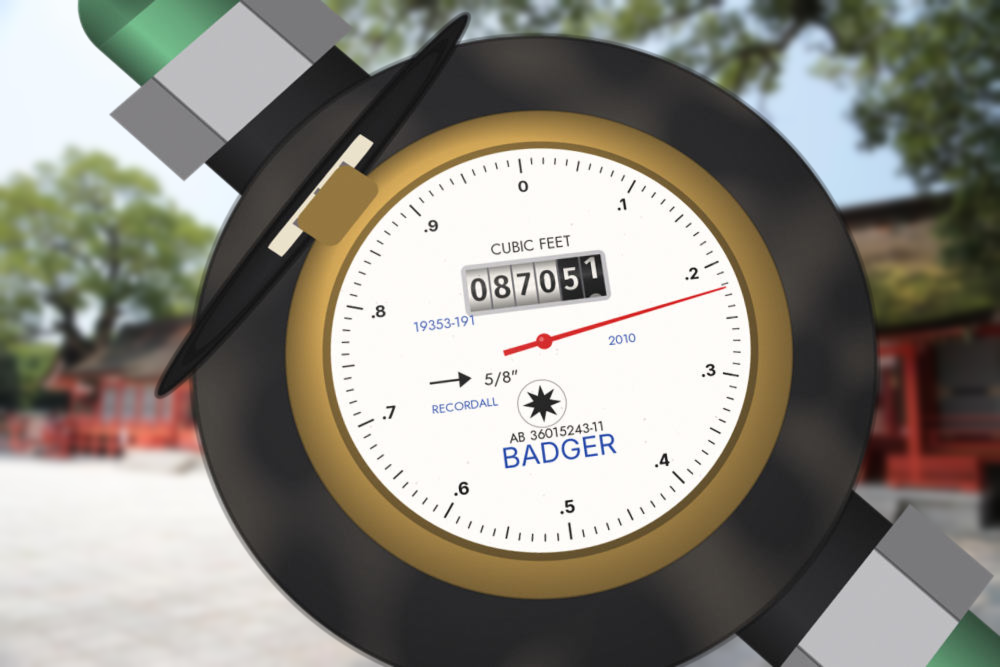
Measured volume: 87051.22 ft³
